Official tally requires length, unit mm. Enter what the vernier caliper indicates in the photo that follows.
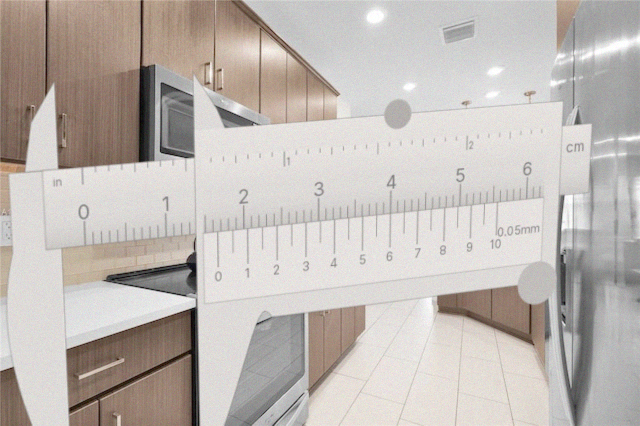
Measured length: 16.6 mm
